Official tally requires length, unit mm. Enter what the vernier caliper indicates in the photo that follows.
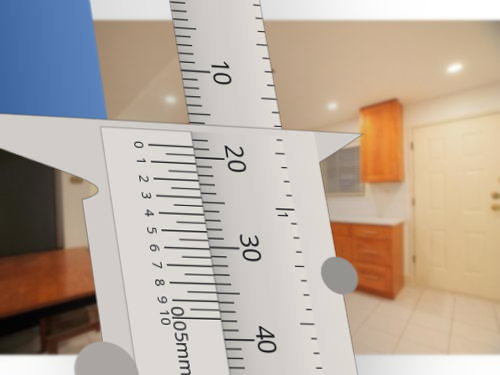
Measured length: 18.8 mm
